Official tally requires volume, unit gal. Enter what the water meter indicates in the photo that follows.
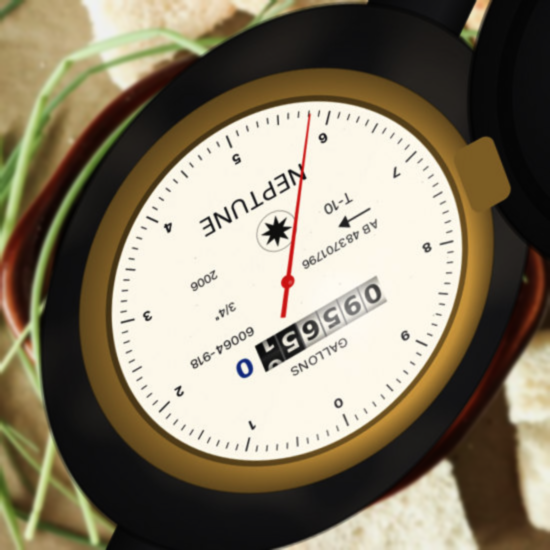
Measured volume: 956505.8 gal
